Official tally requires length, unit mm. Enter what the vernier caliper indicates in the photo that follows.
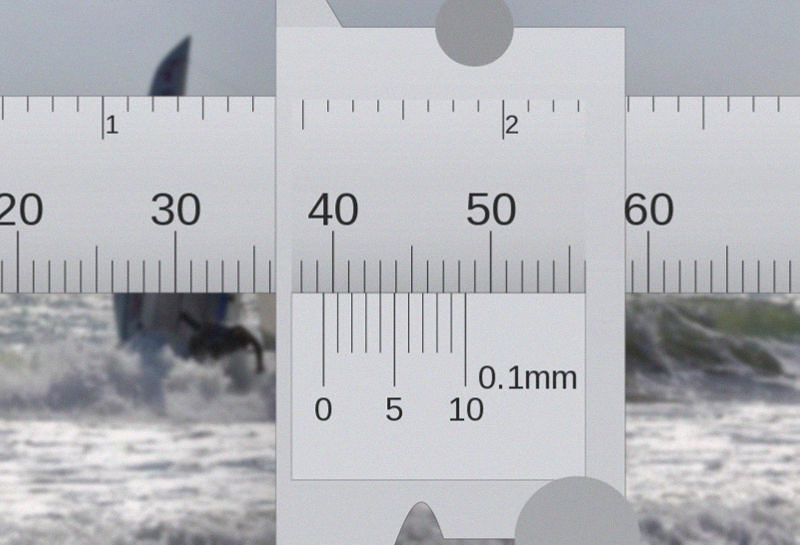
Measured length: 39.4 mm
